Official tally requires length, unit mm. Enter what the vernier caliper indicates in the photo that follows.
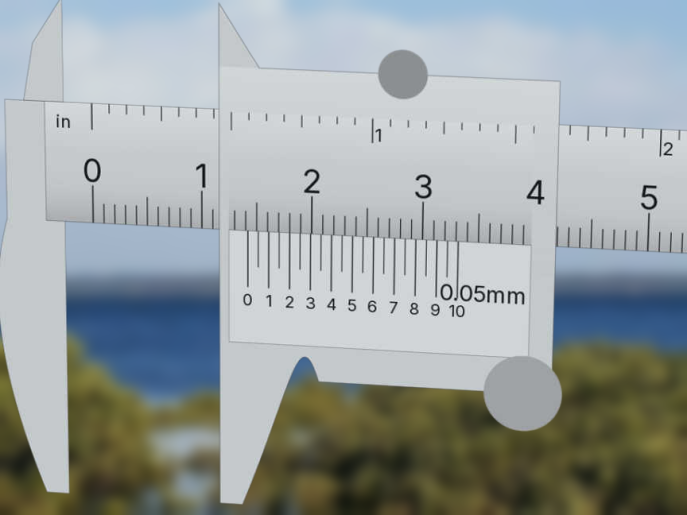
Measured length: 14.2 mm
